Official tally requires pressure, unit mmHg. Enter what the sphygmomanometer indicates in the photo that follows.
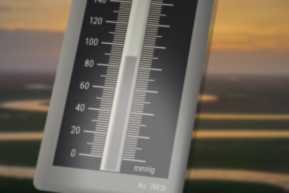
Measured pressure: 90 mmHg
